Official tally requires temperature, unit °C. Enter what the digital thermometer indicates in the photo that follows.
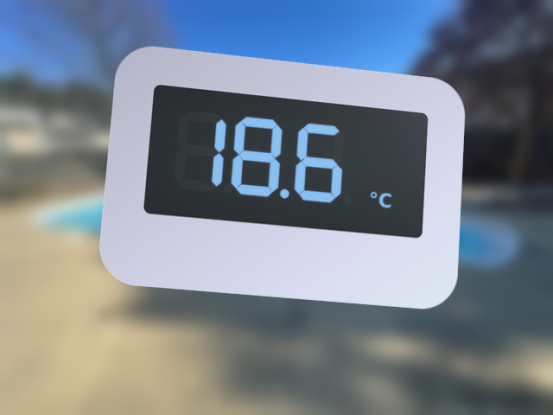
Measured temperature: 18.6 °C
